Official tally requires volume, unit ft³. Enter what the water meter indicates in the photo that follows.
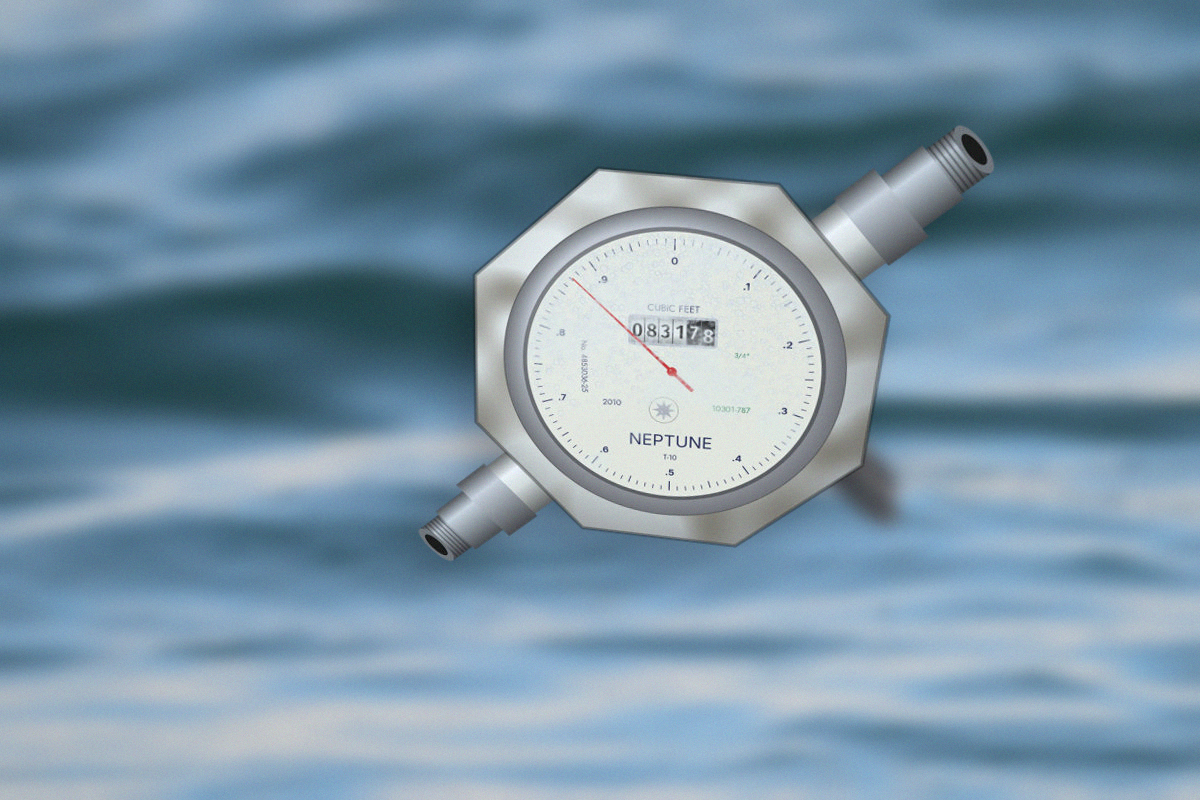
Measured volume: 83177.87 ft³
